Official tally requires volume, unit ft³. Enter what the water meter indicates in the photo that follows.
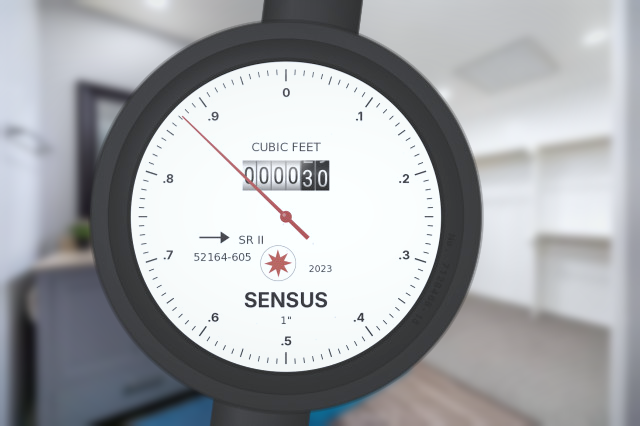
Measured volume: 29.87 ft³
